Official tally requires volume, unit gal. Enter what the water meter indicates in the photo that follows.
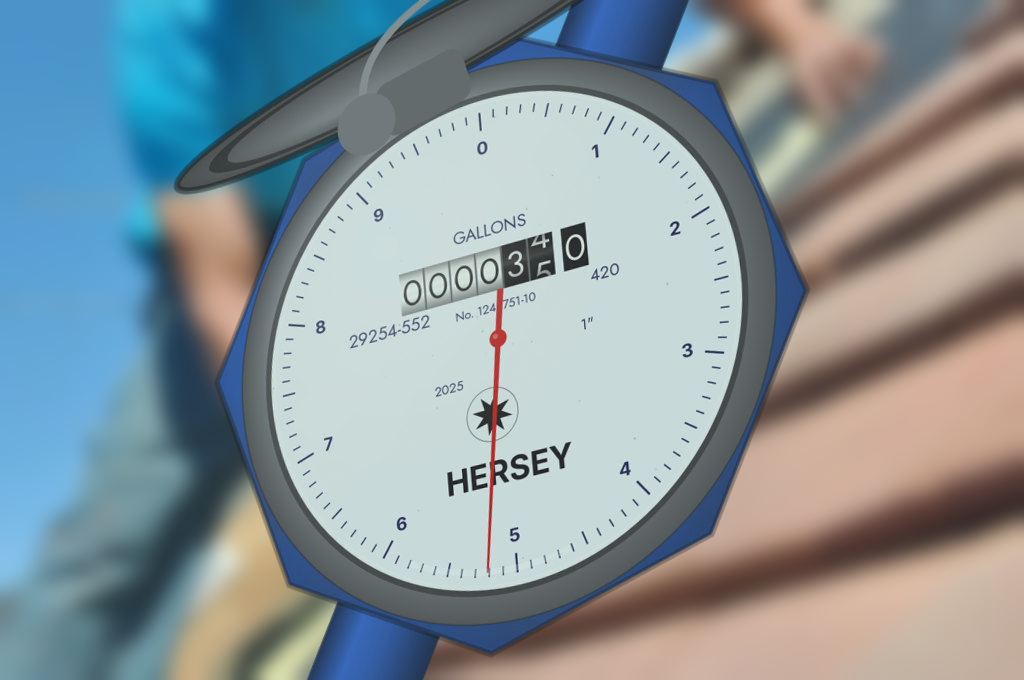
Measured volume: 345.2 gal
